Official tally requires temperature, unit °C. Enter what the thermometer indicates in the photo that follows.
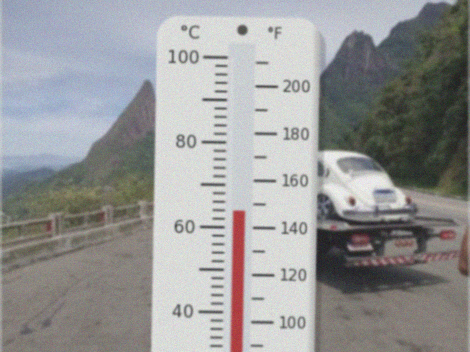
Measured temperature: 64 °C
